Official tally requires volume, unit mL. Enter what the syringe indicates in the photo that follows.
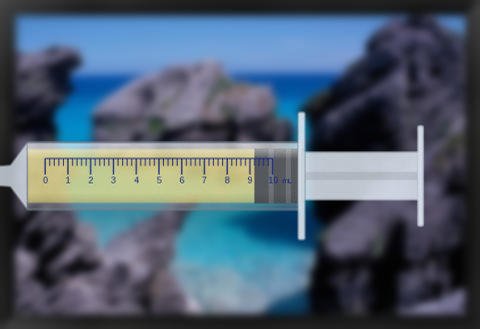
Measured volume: 9.2 mL
